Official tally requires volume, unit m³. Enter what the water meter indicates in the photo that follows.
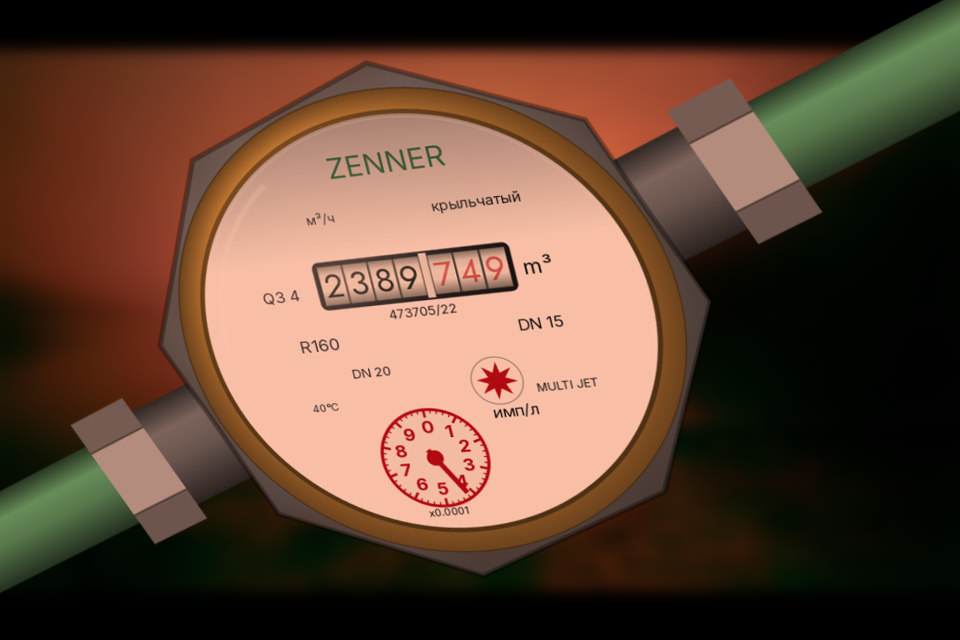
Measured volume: 2389.7494 m³
